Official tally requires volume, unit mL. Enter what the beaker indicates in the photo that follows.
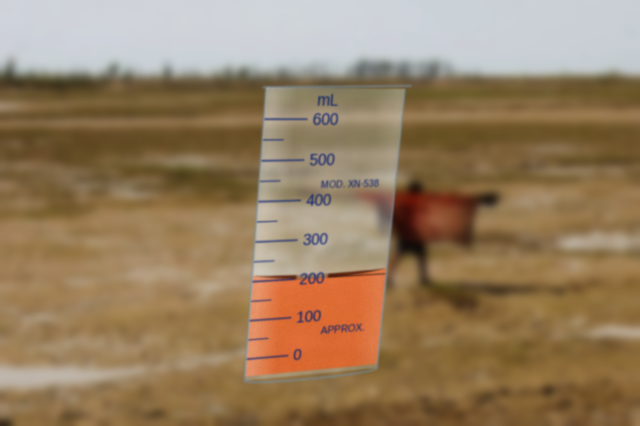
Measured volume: 200 mL
